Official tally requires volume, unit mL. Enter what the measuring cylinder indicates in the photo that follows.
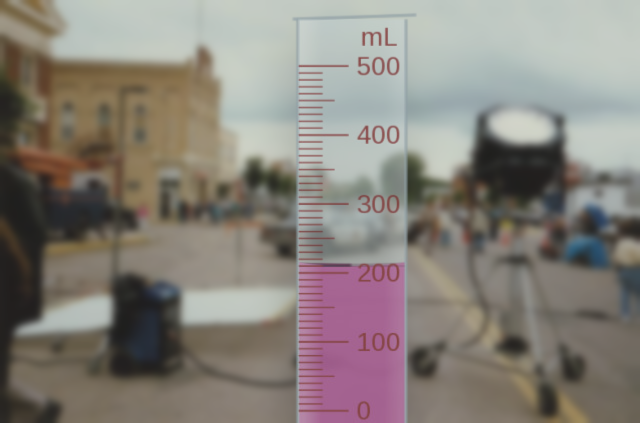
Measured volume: 210 mL
